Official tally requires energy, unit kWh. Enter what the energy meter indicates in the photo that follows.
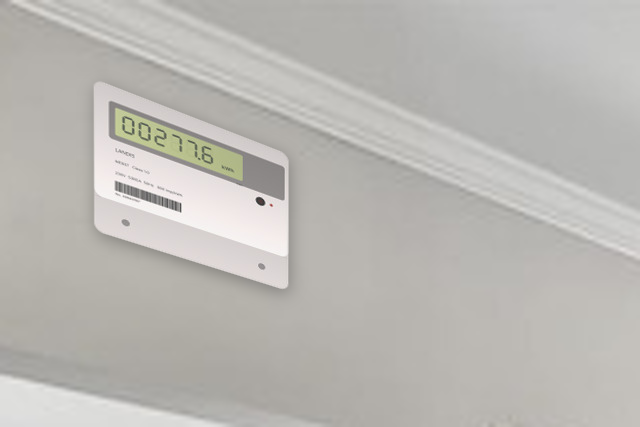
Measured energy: 277.6 kWh
